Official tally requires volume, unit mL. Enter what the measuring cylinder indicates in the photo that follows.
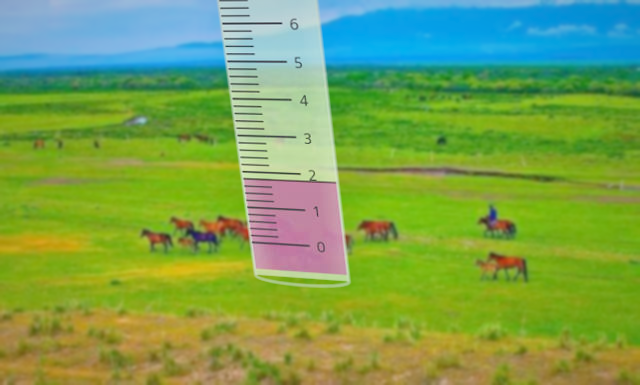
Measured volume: 1.8 mL
